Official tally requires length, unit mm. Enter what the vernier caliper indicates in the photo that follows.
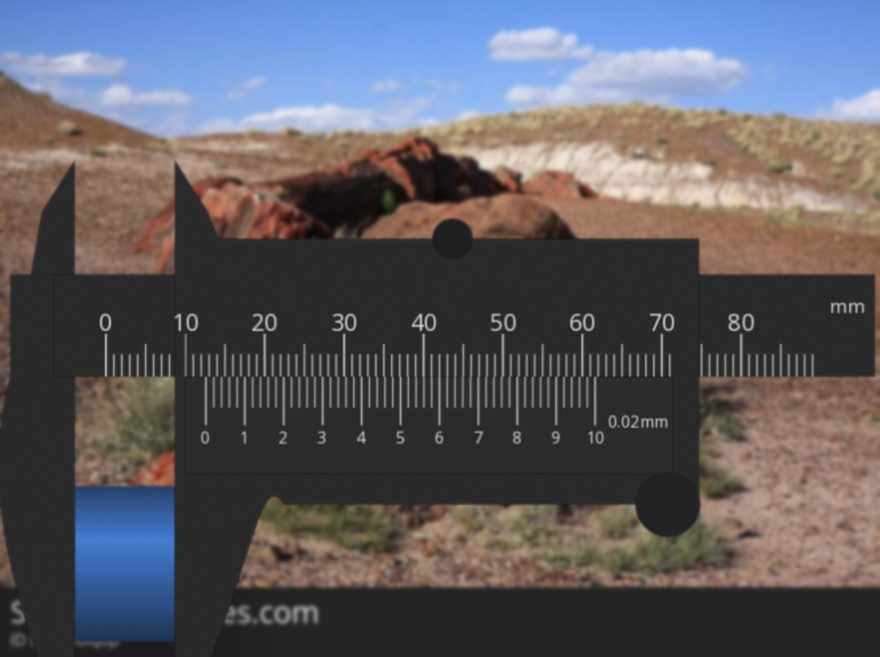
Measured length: 12.6 mm
